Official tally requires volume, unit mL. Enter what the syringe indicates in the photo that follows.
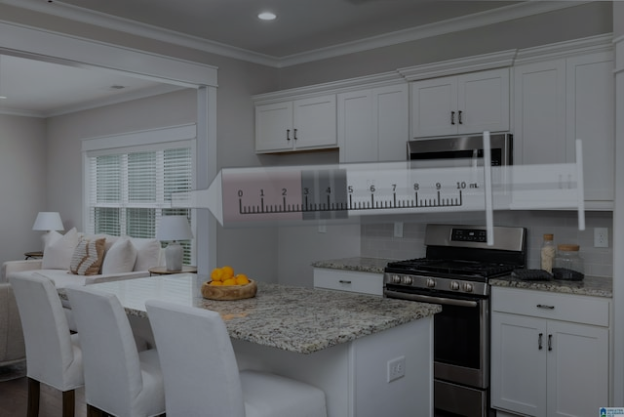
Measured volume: 2.8 mL
